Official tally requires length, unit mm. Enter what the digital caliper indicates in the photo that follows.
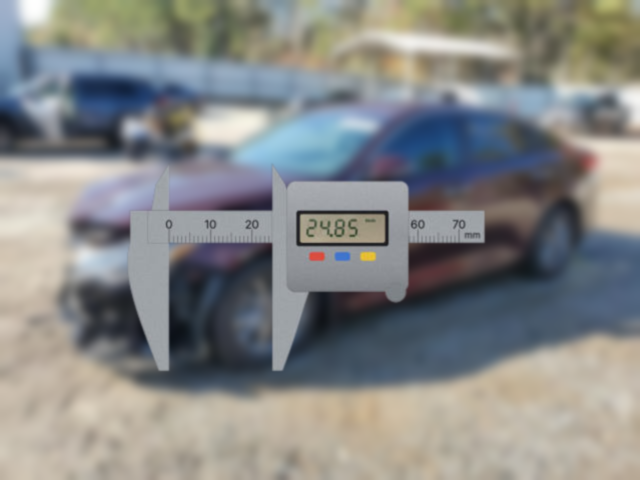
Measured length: 24.85 mm
